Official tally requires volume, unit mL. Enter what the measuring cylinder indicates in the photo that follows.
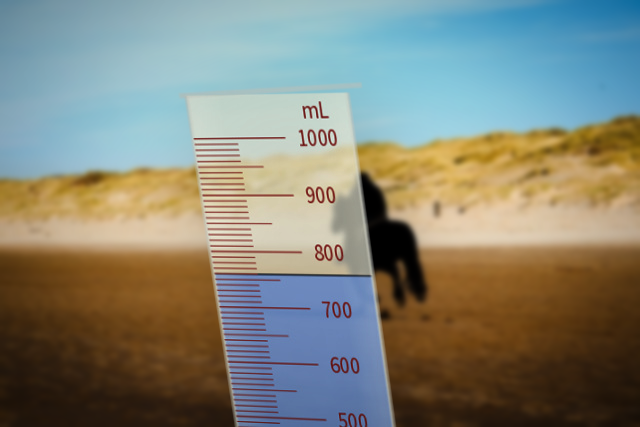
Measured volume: 760 mL
